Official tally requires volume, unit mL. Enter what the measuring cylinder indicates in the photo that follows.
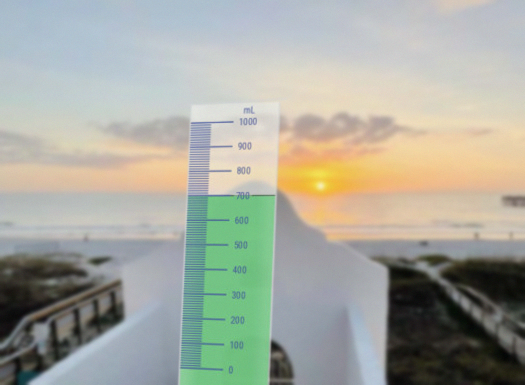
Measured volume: 700 mL
